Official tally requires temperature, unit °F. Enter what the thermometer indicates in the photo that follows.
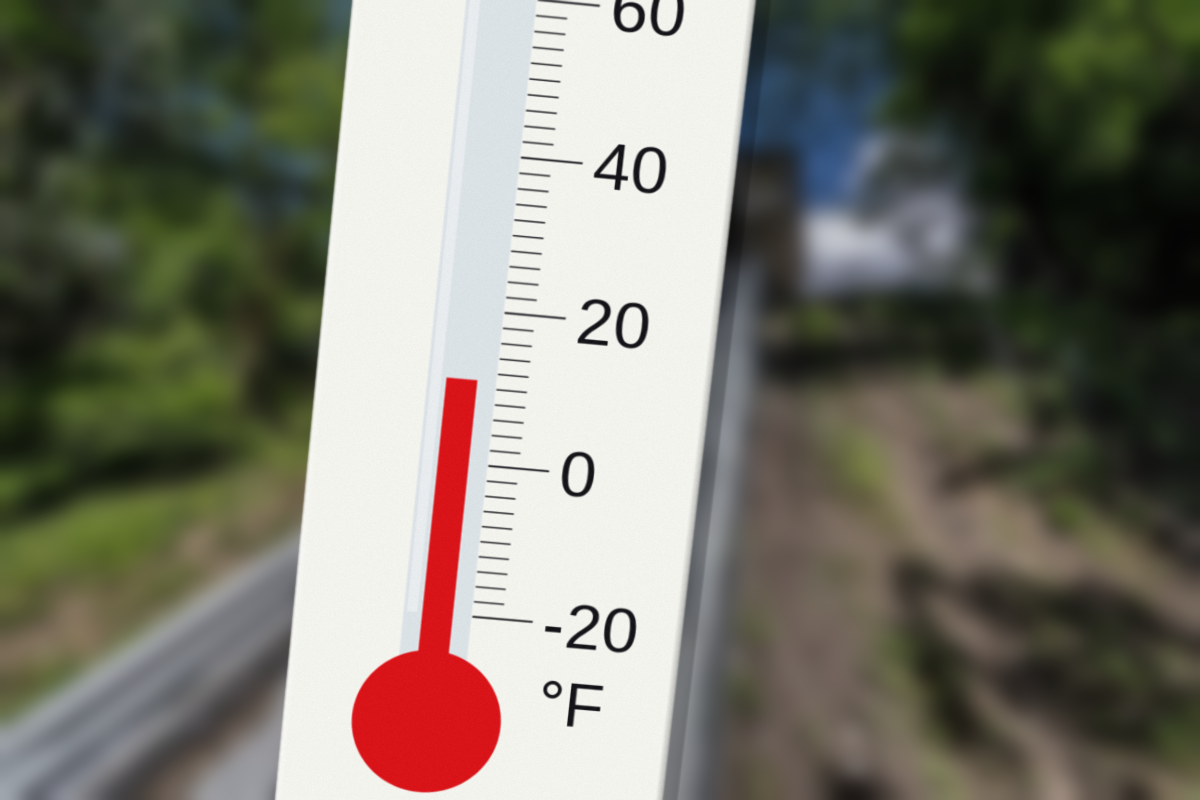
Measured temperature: 11 °F
